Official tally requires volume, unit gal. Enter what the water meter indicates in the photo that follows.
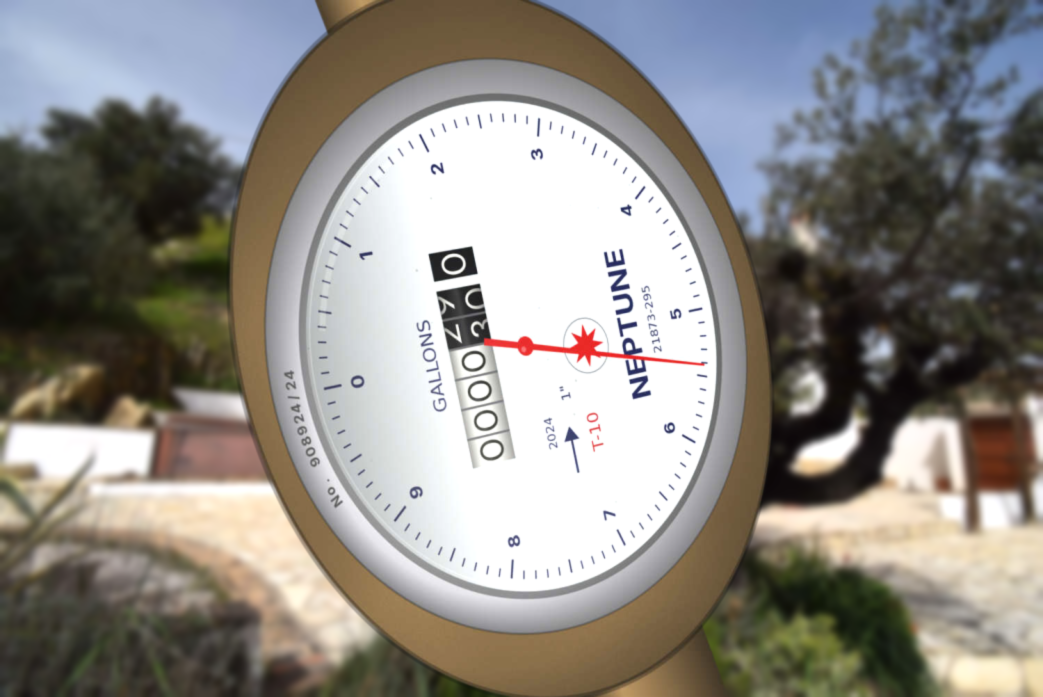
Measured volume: 295.4 gal
